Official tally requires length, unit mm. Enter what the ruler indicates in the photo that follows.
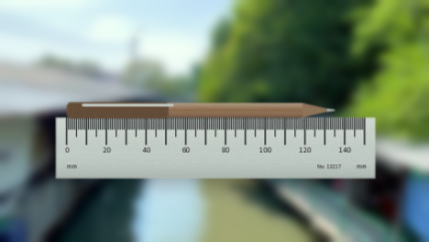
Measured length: 135 mm
